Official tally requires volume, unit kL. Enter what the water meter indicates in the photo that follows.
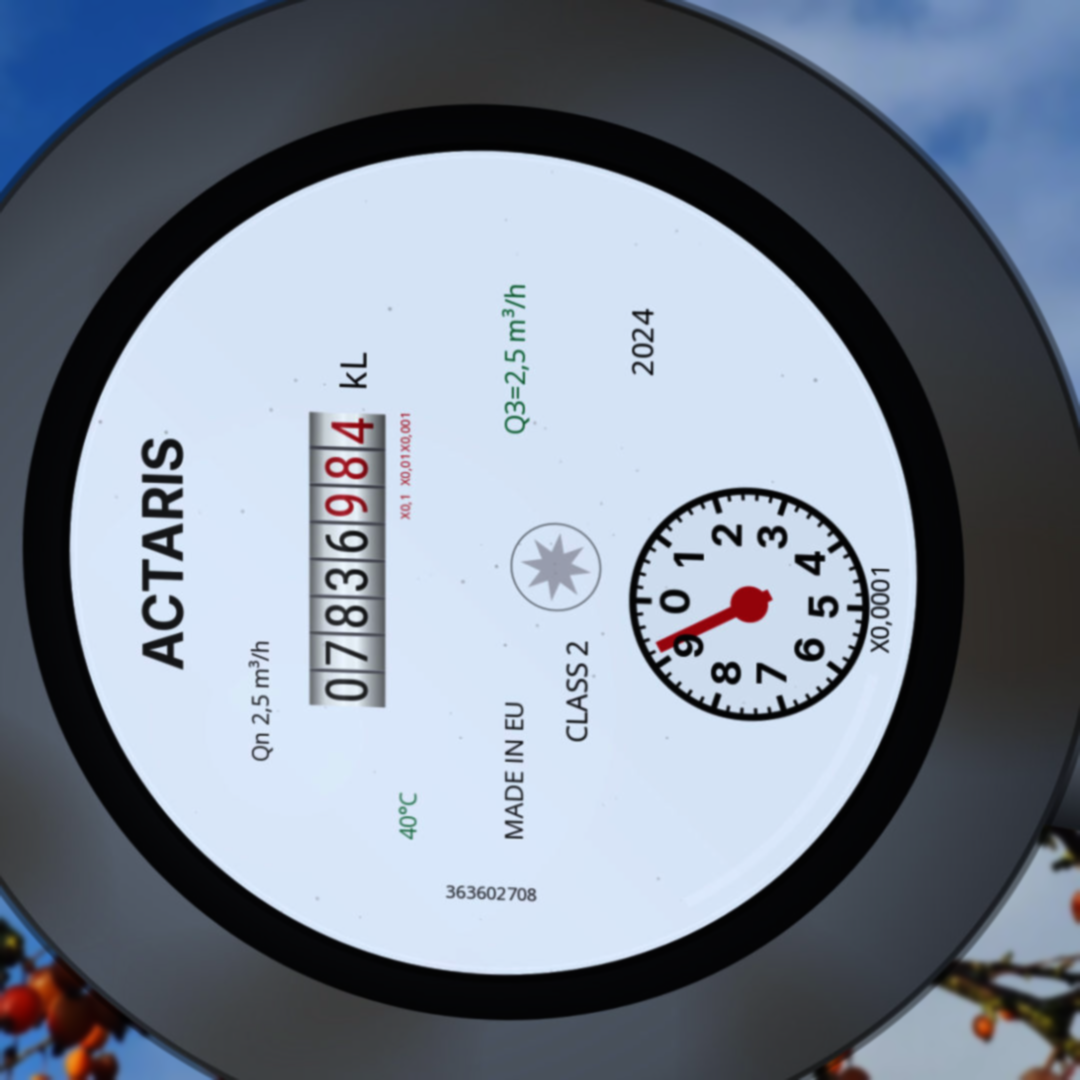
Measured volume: 7836.9839 kL
